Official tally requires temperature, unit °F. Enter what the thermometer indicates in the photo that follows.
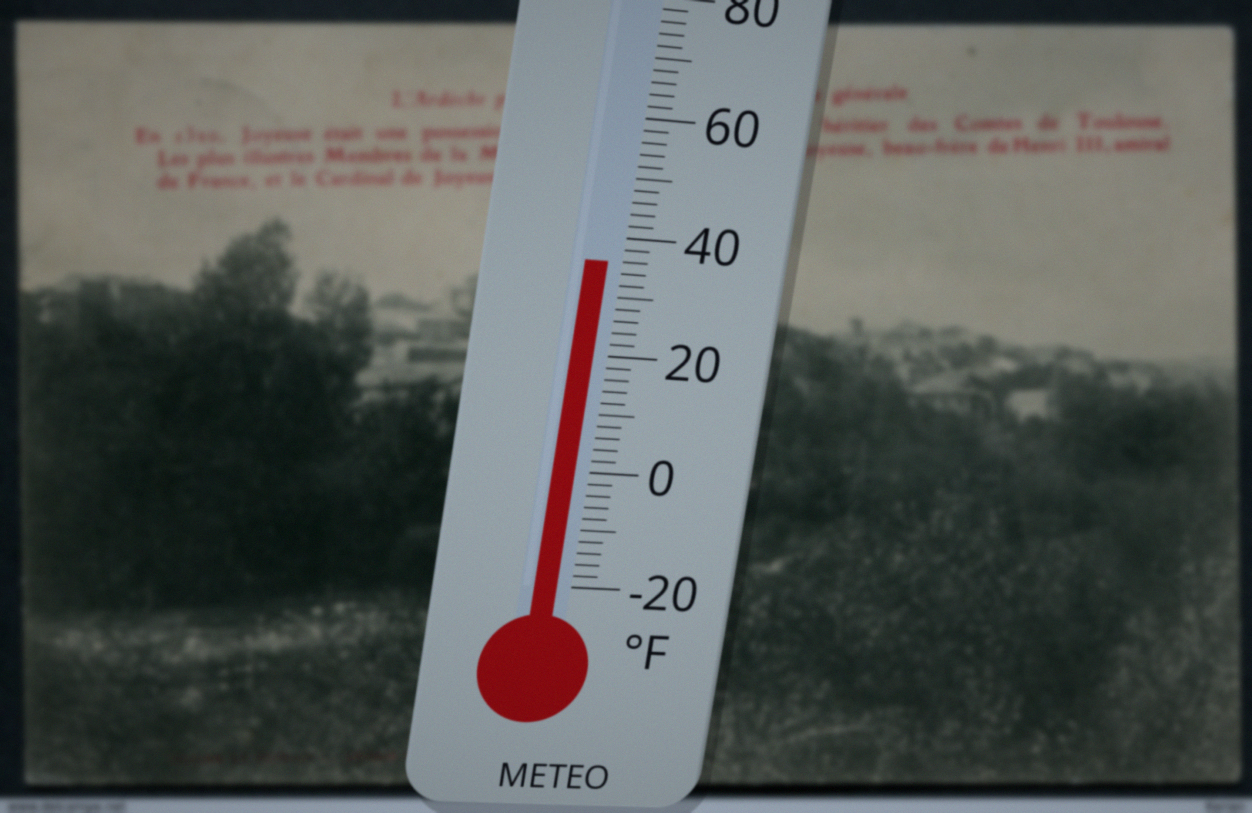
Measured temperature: 36 °F
